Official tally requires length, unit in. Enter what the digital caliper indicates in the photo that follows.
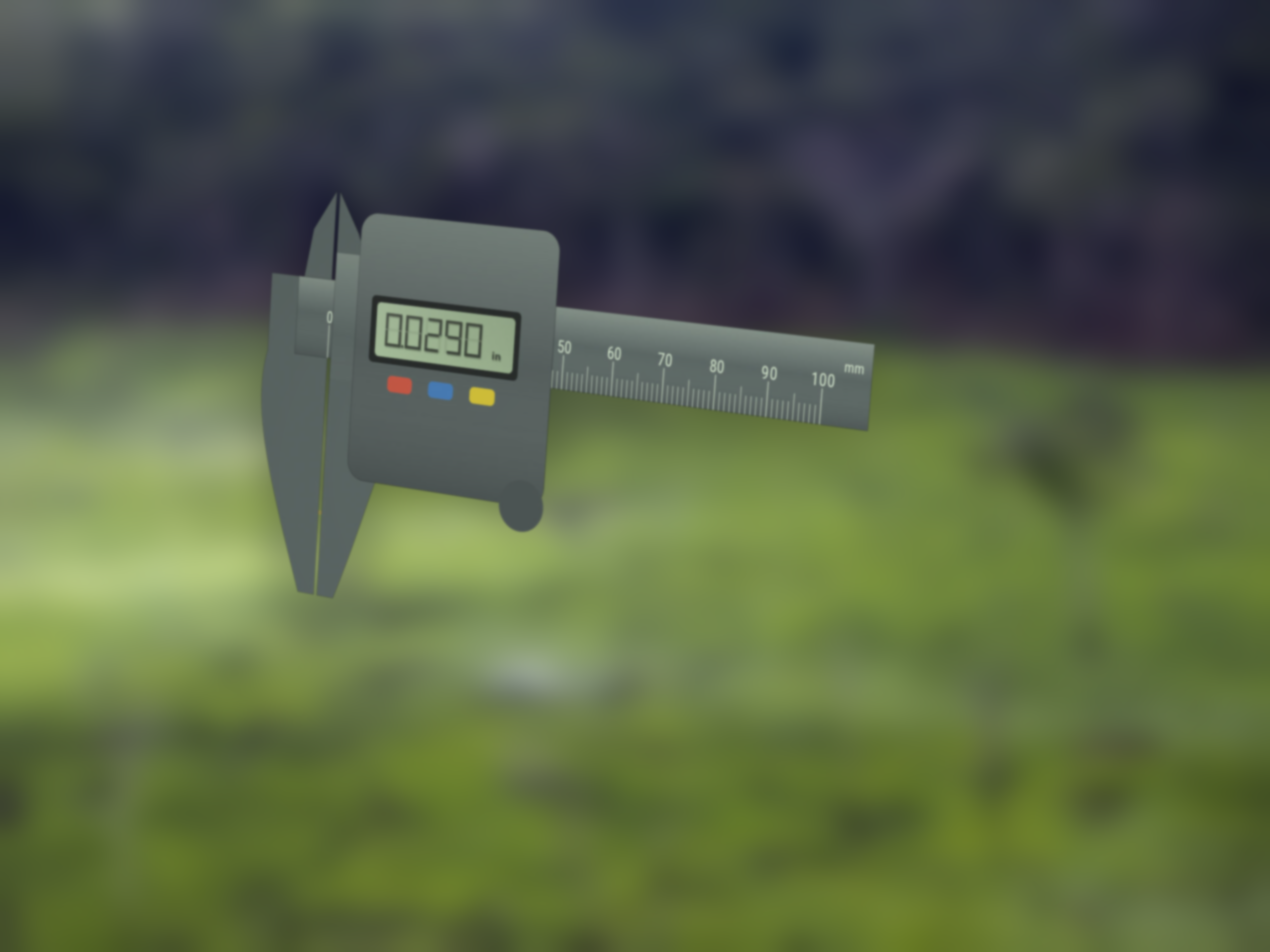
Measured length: 0.0290 in
